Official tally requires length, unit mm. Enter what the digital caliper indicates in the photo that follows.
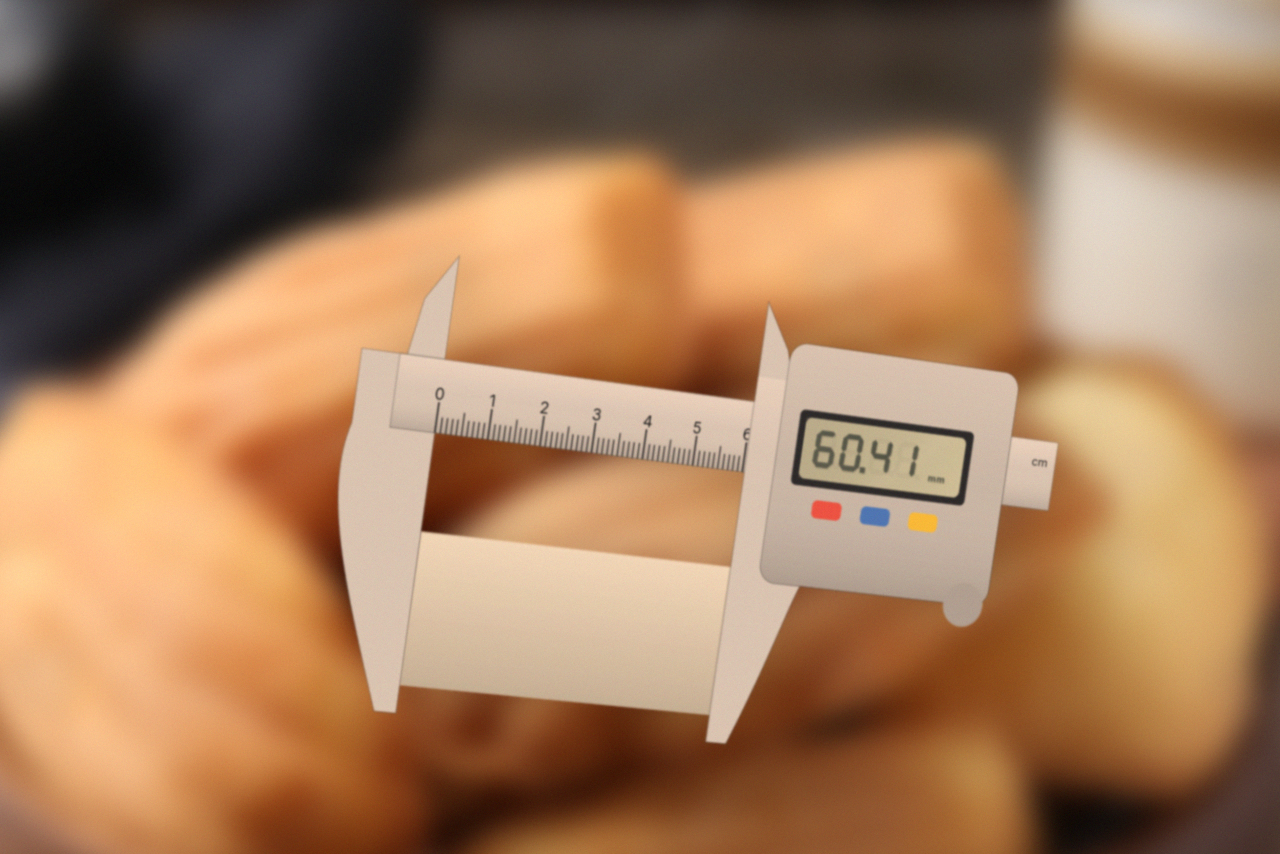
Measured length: 60.41 mm
